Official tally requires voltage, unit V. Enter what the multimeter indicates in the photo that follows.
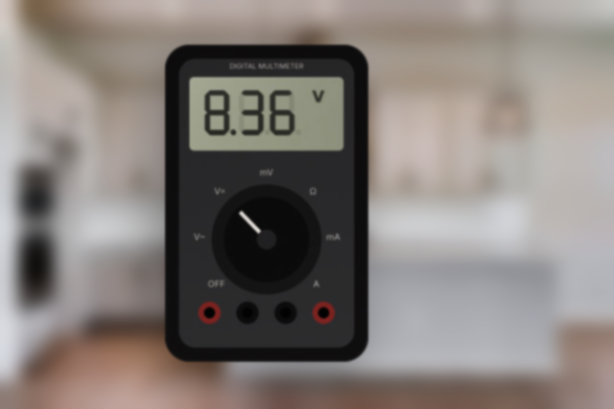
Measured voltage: 8.36 V
